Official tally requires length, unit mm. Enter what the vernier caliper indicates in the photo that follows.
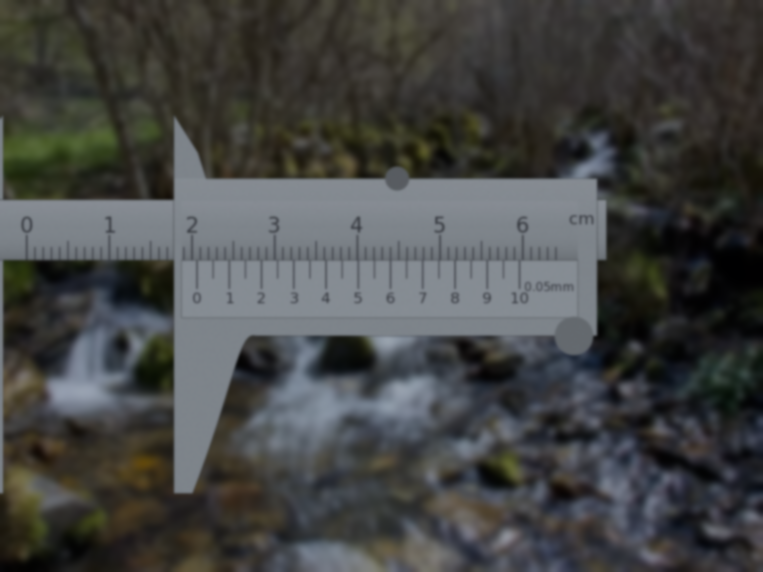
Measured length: 20.6 mm
